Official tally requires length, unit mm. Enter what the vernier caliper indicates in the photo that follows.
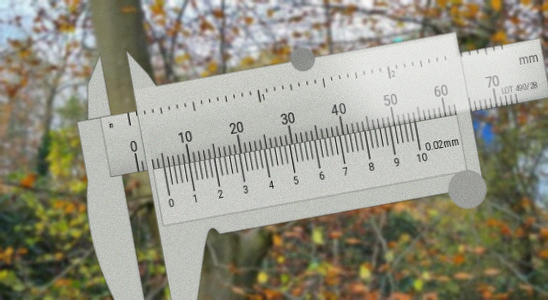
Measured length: 5.0 mm
